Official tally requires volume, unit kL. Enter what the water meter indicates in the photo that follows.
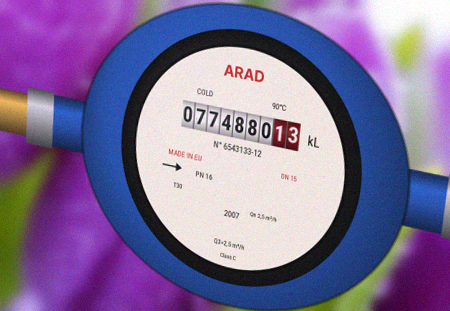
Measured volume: 774880.13 kL
